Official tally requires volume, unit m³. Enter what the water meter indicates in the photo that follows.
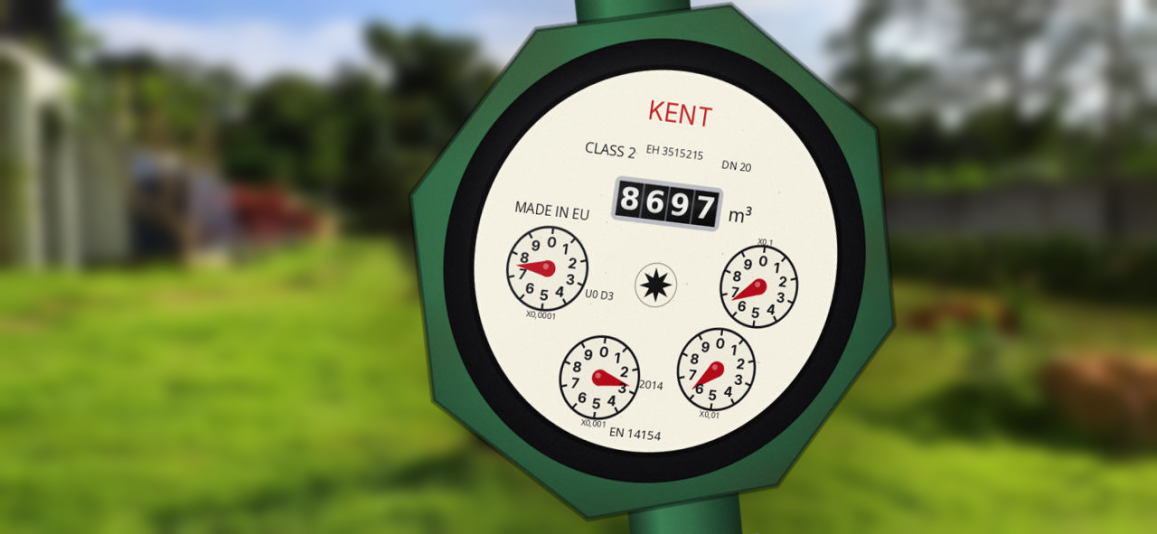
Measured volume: 8697.6627 m³
